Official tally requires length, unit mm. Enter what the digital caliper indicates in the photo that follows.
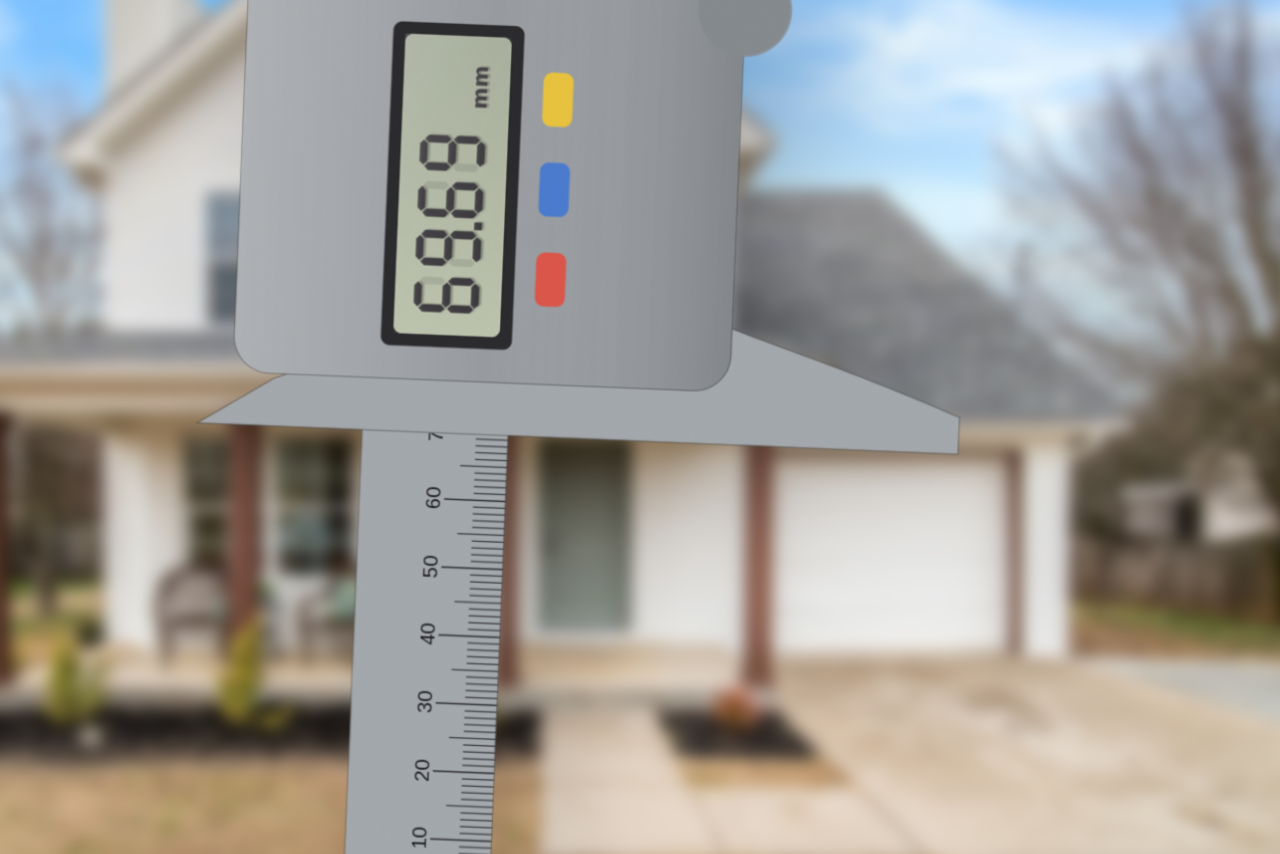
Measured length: 69.69 mm
